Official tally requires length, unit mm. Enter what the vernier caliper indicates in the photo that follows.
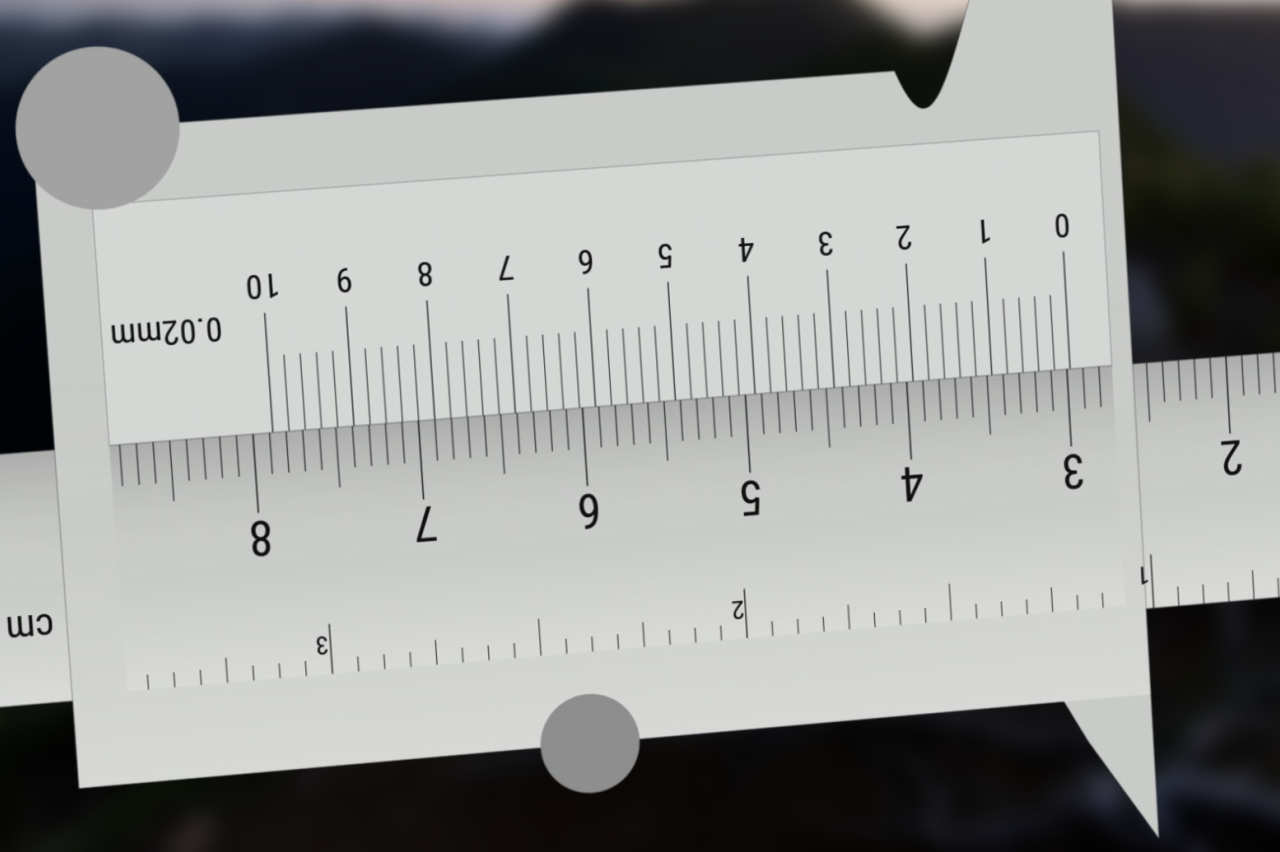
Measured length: 29.8 mm
